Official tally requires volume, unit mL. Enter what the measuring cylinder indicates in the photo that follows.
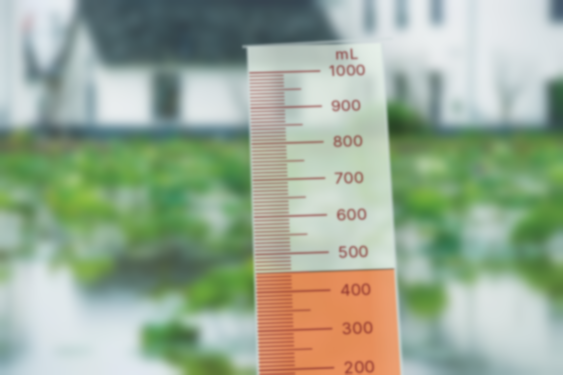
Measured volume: 450 mL
